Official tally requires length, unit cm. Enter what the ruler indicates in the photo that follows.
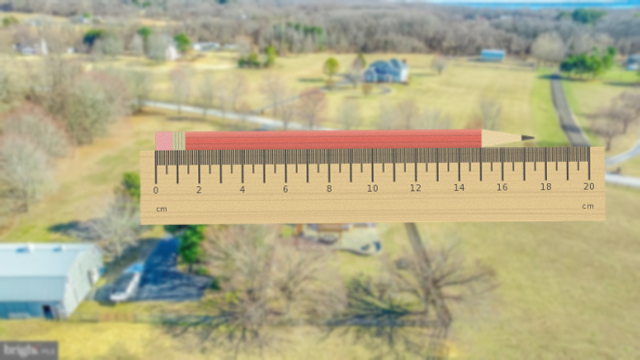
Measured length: 17.5 cm
